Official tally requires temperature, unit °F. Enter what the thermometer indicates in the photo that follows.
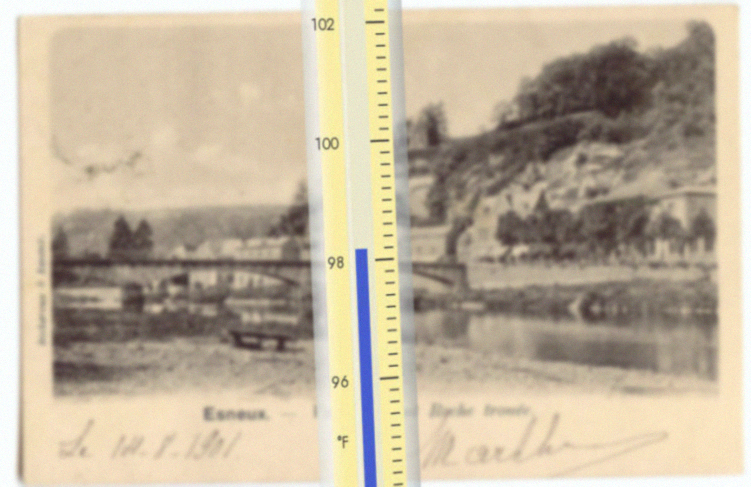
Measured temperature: 98.2 °F
